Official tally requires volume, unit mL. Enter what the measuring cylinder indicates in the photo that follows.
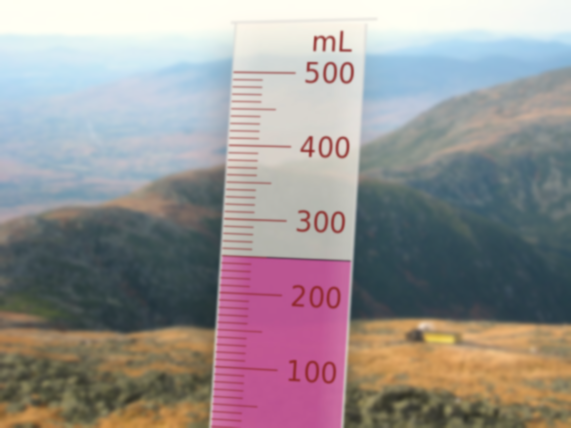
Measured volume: 250 mL
